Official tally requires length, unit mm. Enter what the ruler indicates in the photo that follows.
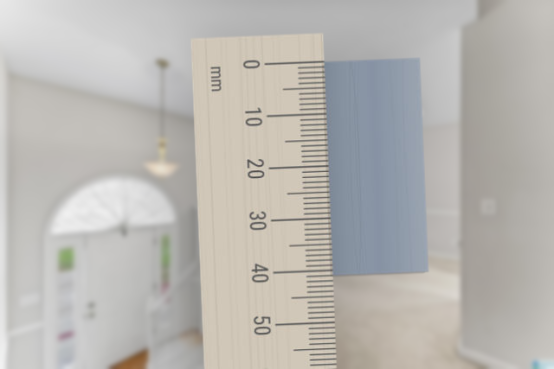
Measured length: 41 mm
